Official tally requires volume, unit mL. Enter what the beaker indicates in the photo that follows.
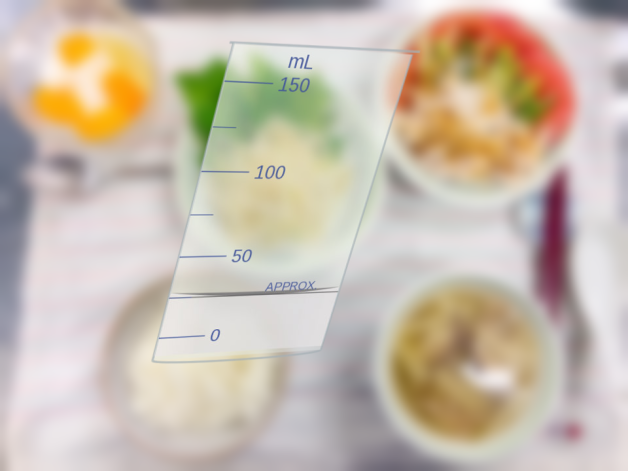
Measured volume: 25 mL
